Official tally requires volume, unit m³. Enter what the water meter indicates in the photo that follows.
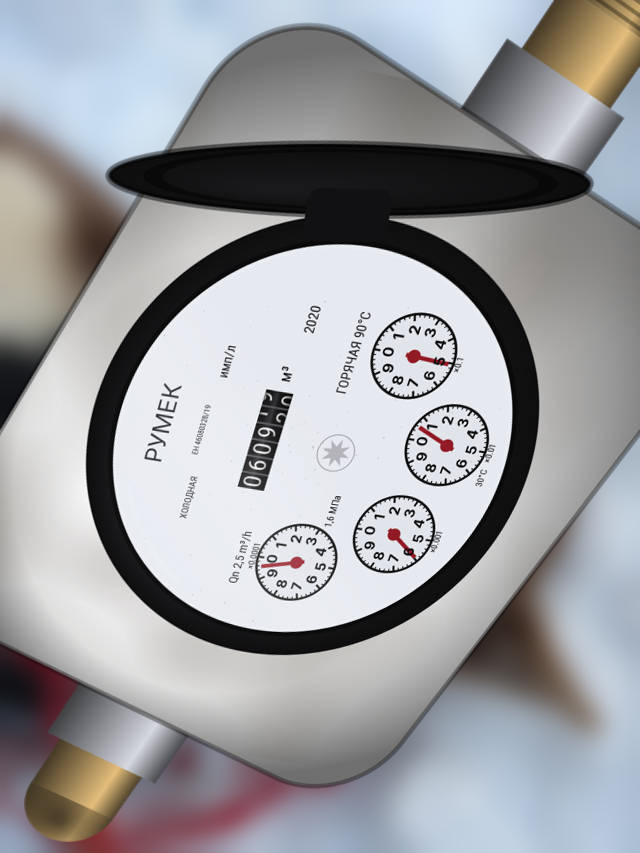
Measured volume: 60919.5059 m³
